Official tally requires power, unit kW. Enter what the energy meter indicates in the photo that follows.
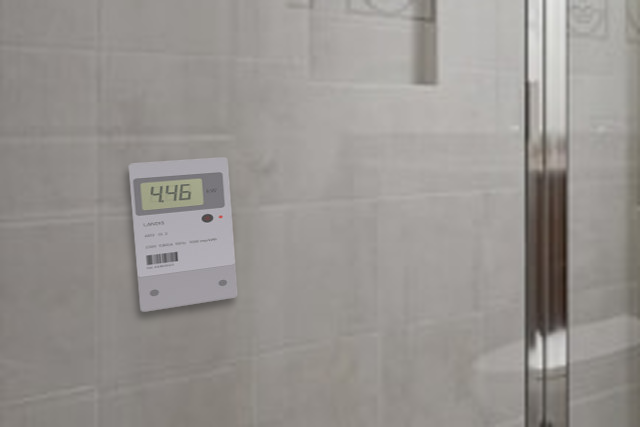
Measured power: 4.46 kW
